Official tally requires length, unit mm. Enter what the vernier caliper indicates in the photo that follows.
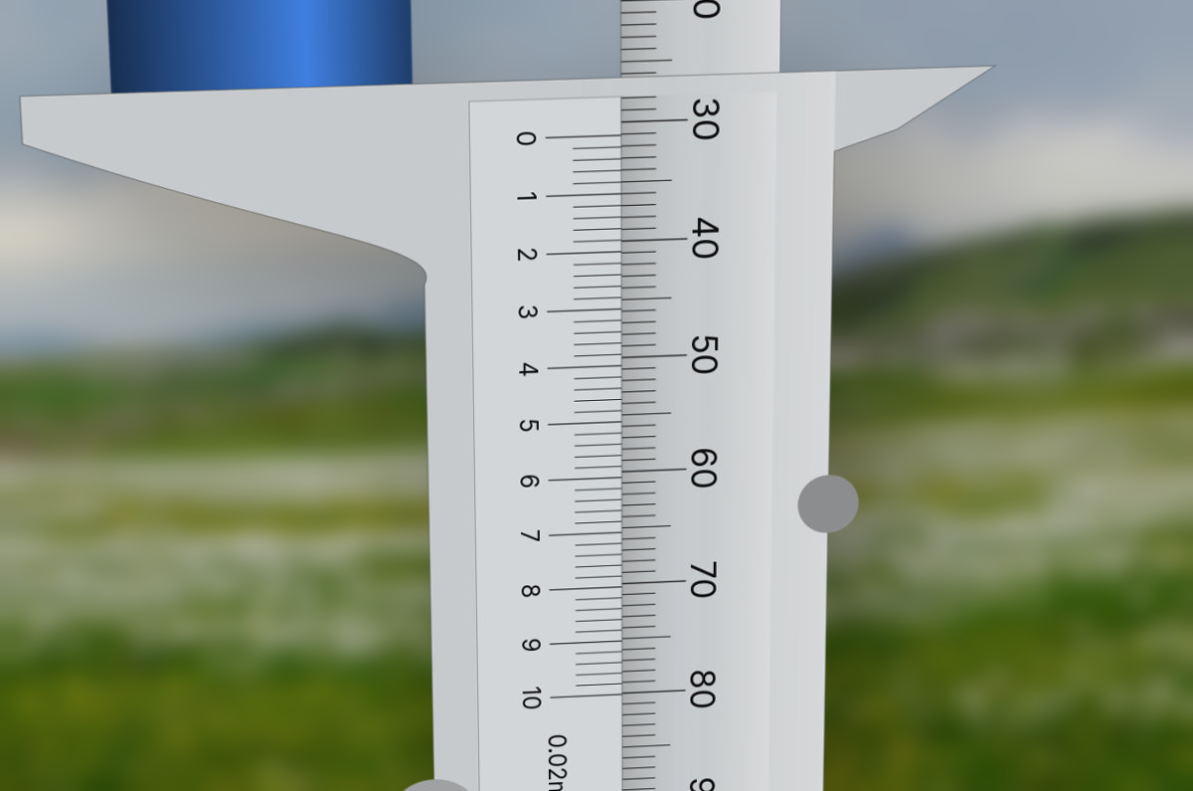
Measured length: 31.1 mm
